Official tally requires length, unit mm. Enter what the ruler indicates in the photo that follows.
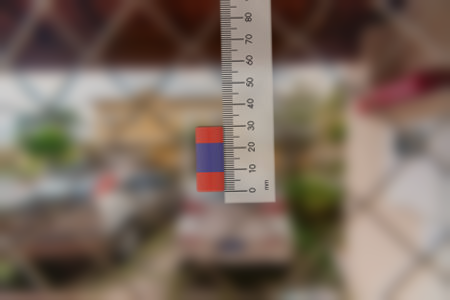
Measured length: 30 mm
